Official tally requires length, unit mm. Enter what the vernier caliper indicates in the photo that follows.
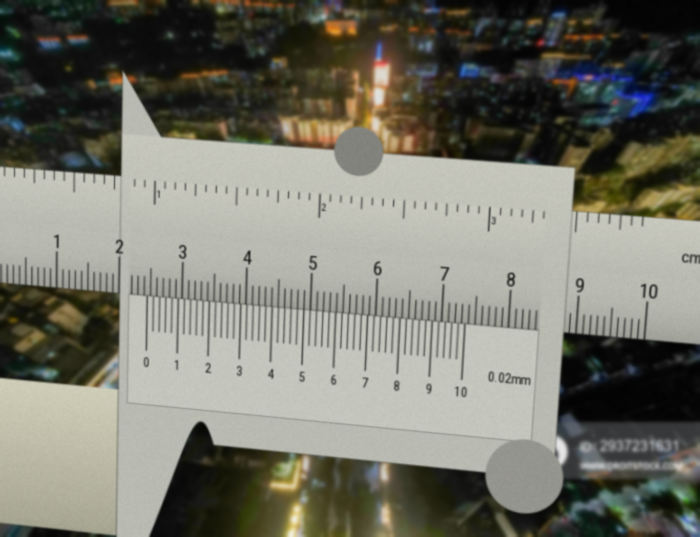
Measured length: 24.5 mm
